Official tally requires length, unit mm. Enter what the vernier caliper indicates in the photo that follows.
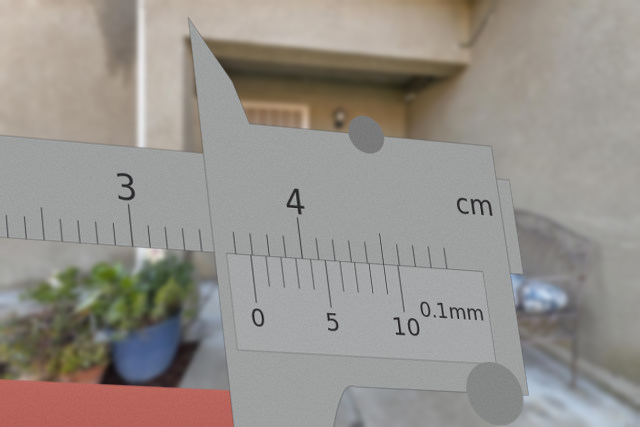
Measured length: 36.9 mm
